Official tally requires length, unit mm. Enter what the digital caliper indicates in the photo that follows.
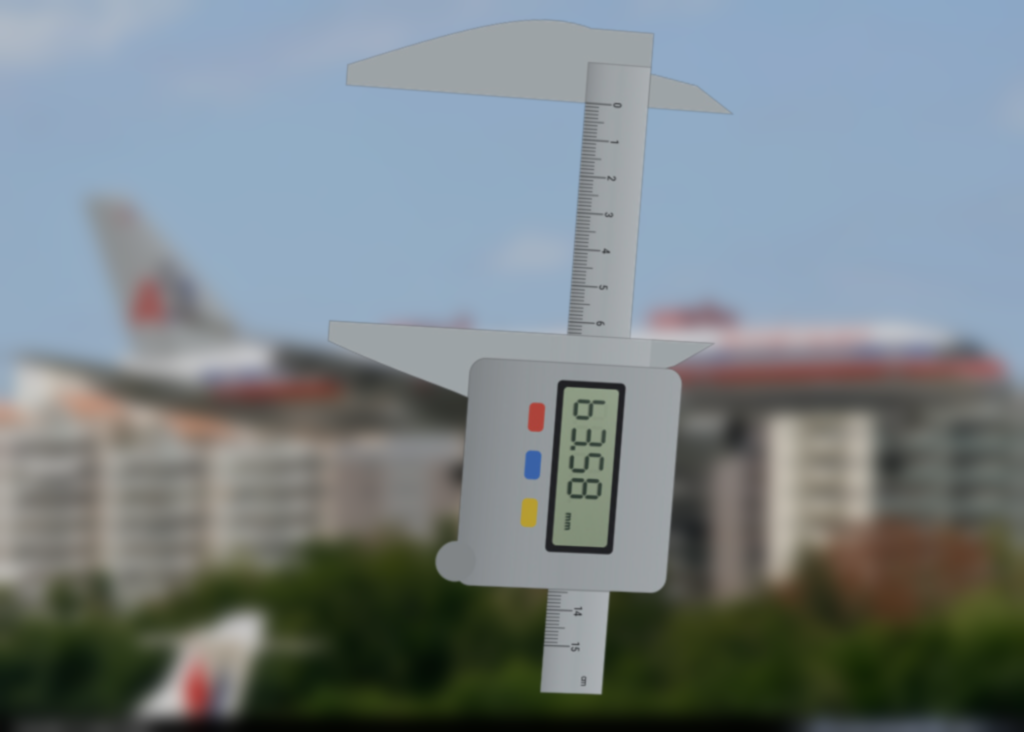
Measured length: 63.58 mm
